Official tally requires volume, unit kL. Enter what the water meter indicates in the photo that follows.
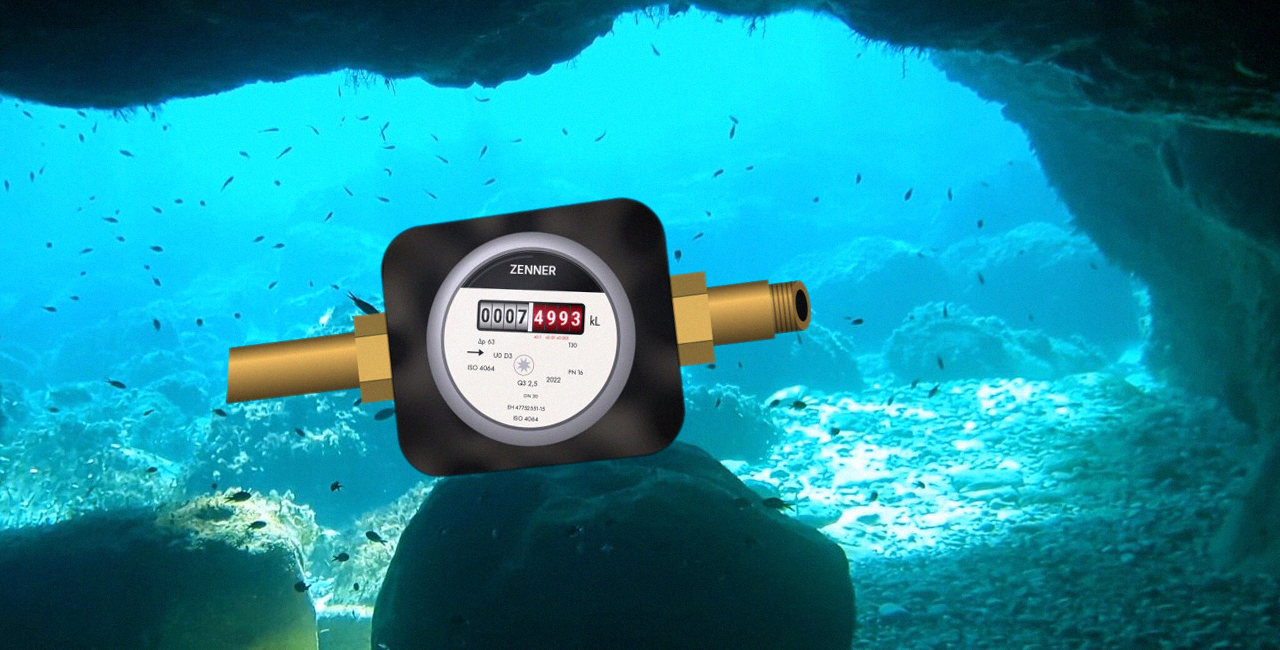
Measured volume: 7.4993 kL
